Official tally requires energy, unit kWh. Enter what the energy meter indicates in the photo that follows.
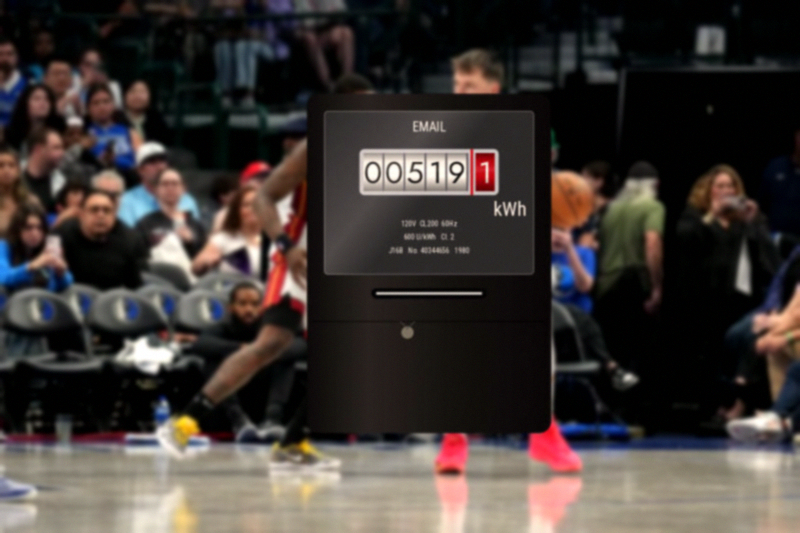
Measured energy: 519.1 kWh
